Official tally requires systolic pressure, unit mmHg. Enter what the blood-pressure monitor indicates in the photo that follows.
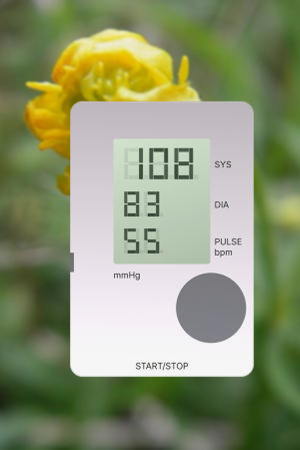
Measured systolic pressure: 108 mmHg
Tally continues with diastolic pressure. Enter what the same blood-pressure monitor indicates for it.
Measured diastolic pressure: 83 mmHg
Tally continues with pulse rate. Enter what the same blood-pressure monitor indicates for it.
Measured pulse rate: 55 bpm
